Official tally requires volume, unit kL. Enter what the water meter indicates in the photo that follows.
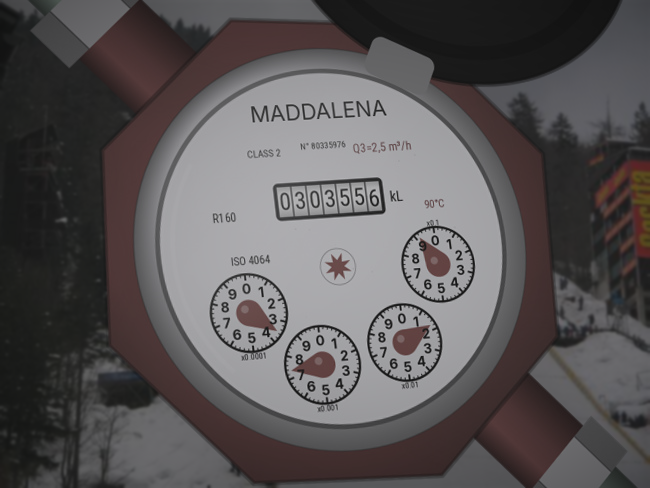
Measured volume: 303555.9173 kL
